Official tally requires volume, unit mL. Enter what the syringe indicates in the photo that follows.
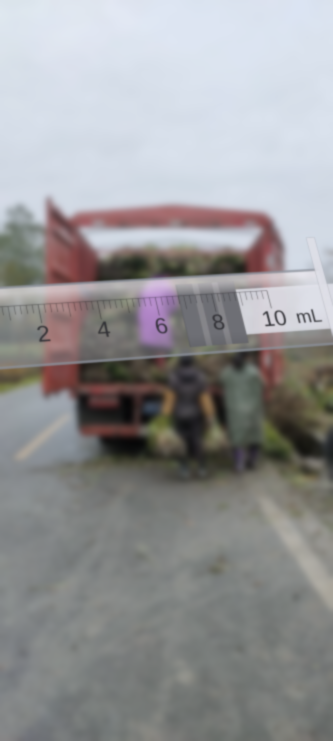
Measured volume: 6.8 mL
